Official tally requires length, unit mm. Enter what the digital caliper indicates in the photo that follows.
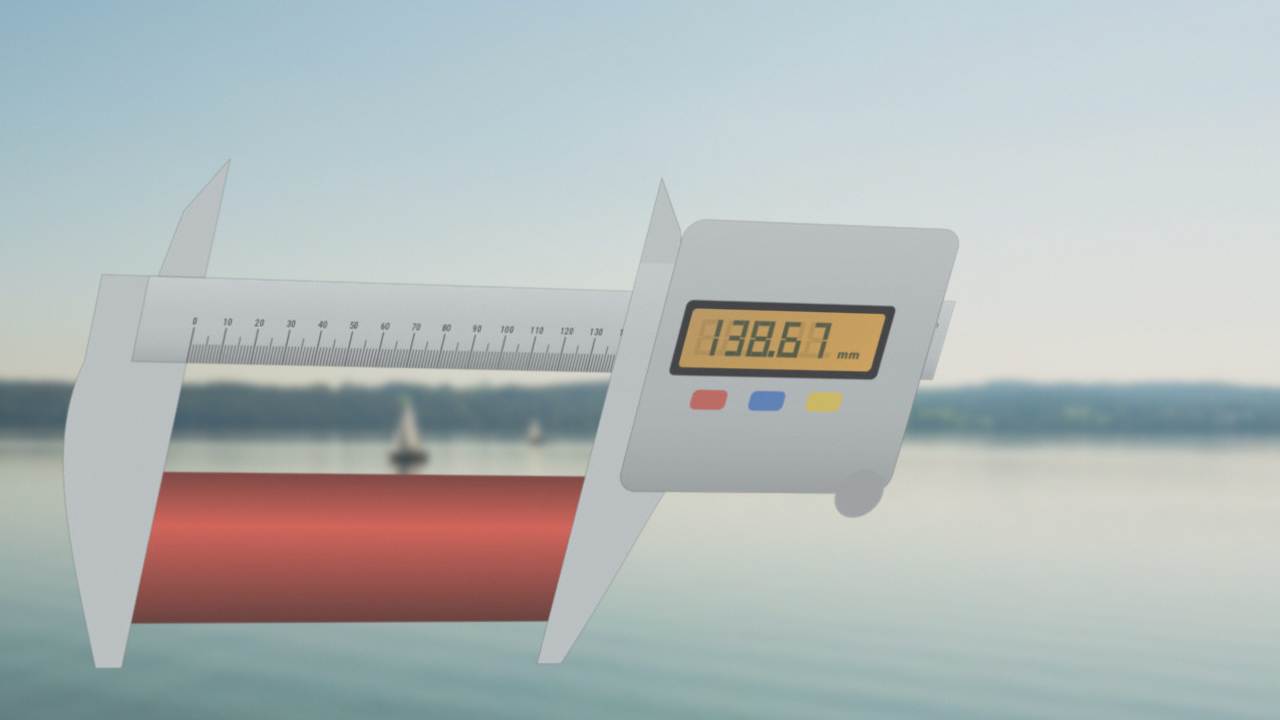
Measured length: 138.67 mm
